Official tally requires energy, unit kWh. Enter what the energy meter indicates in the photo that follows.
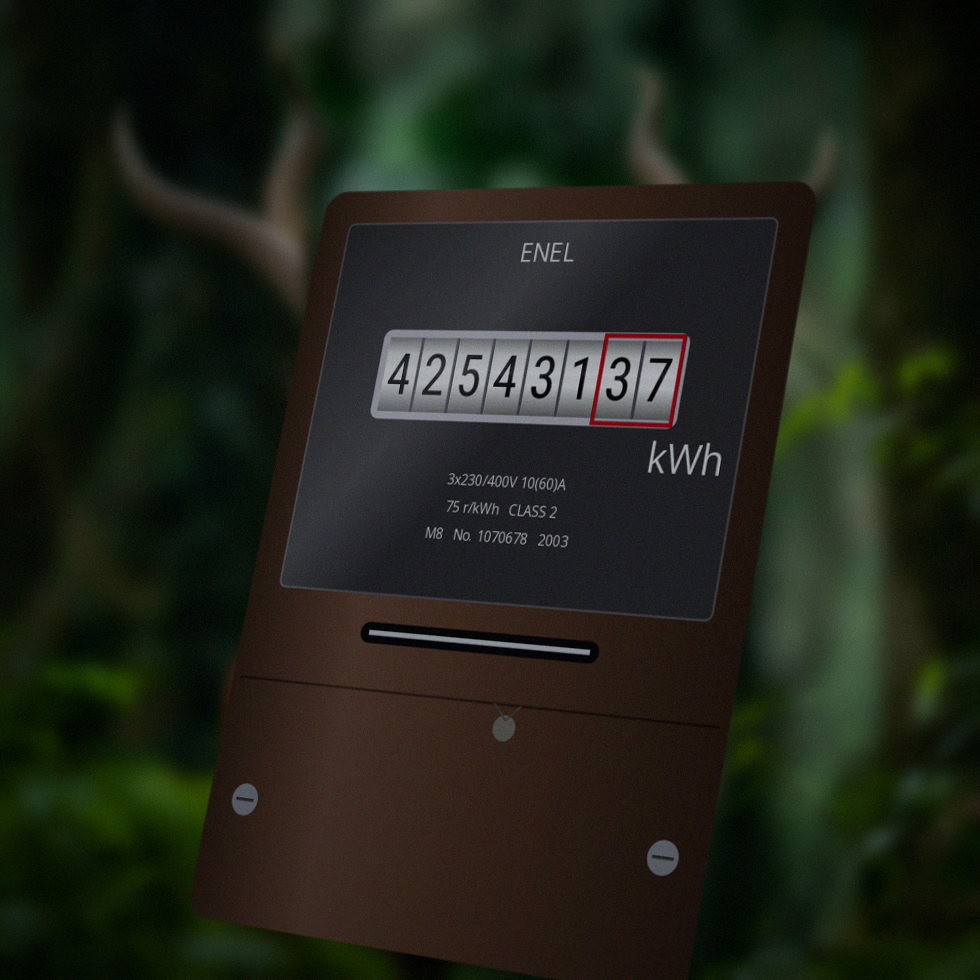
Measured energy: 425431.37 kWh
